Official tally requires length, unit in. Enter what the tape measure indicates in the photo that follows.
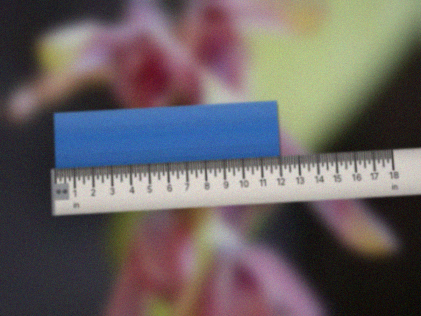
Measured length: 12 in
